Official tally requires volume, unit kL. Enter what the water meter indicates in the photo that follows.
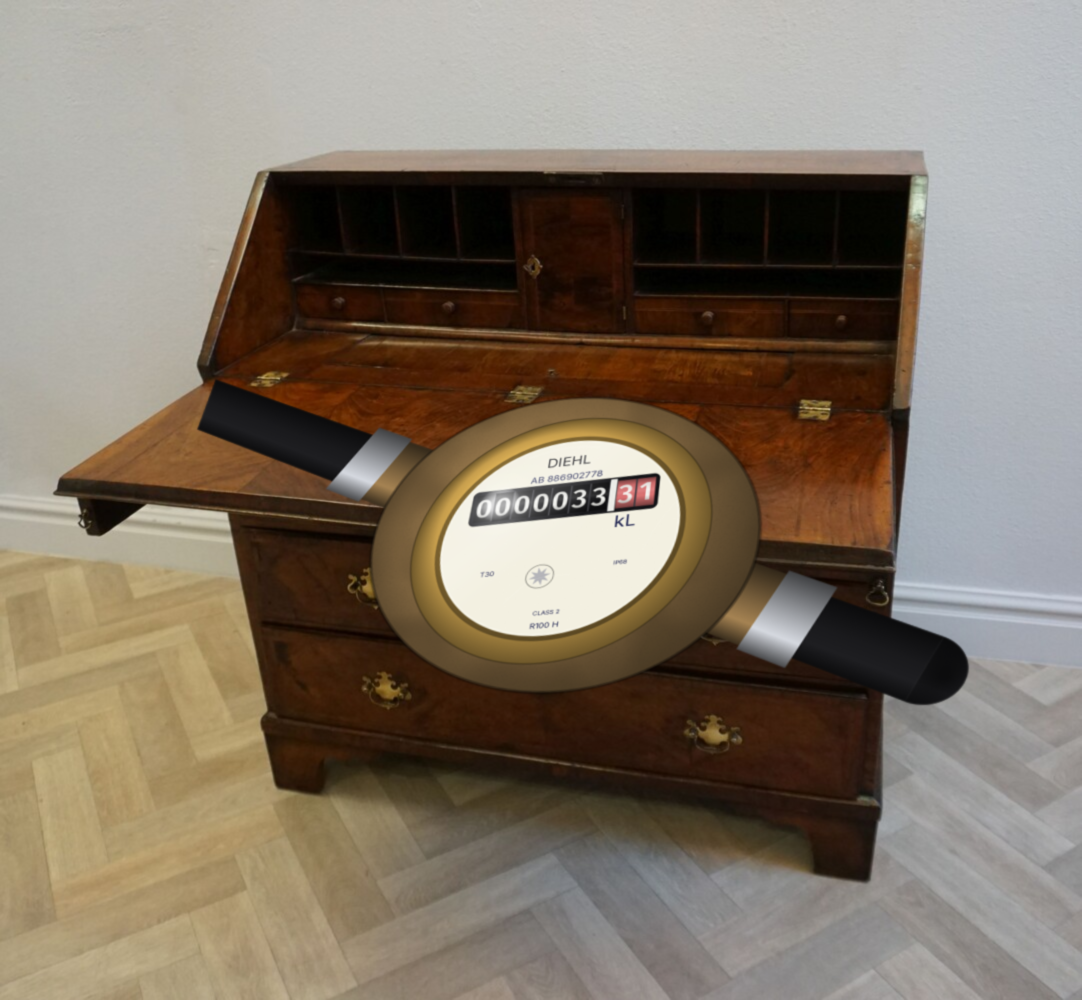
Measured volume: 33.31 kL
